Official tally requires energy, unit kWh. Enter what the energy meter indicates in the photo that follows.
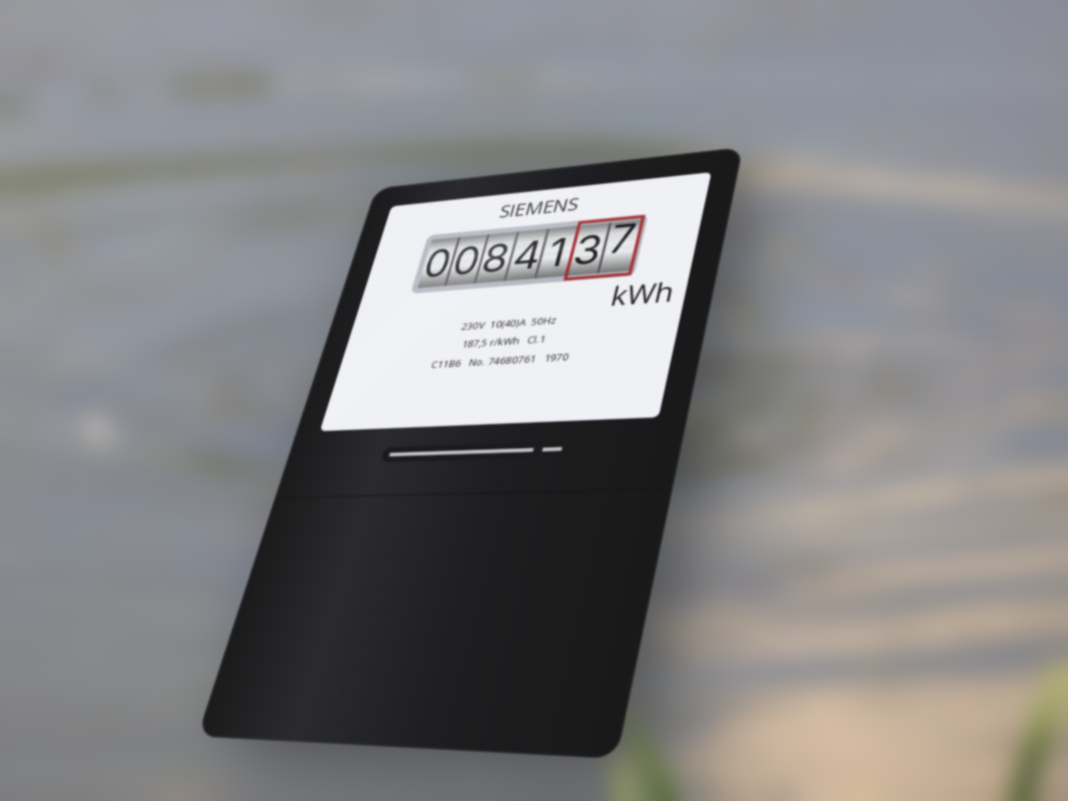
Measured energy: 841.37 kWh
